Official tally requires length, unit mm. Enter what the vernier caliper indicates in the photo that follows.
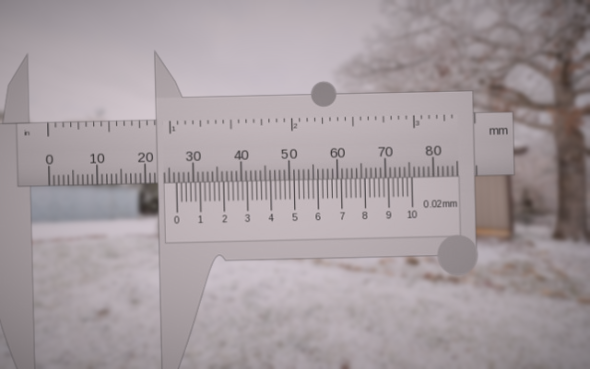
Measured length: 26.5 mm
